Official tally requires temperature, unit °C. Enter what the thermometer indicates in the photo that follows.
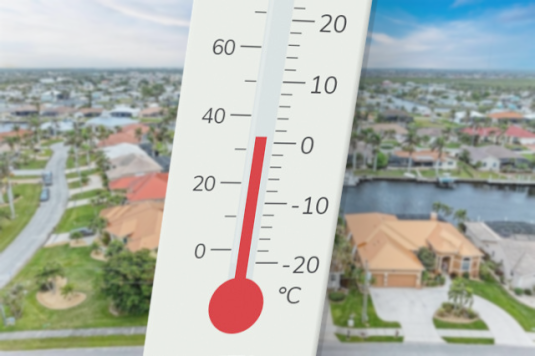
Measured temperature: 1 °C
